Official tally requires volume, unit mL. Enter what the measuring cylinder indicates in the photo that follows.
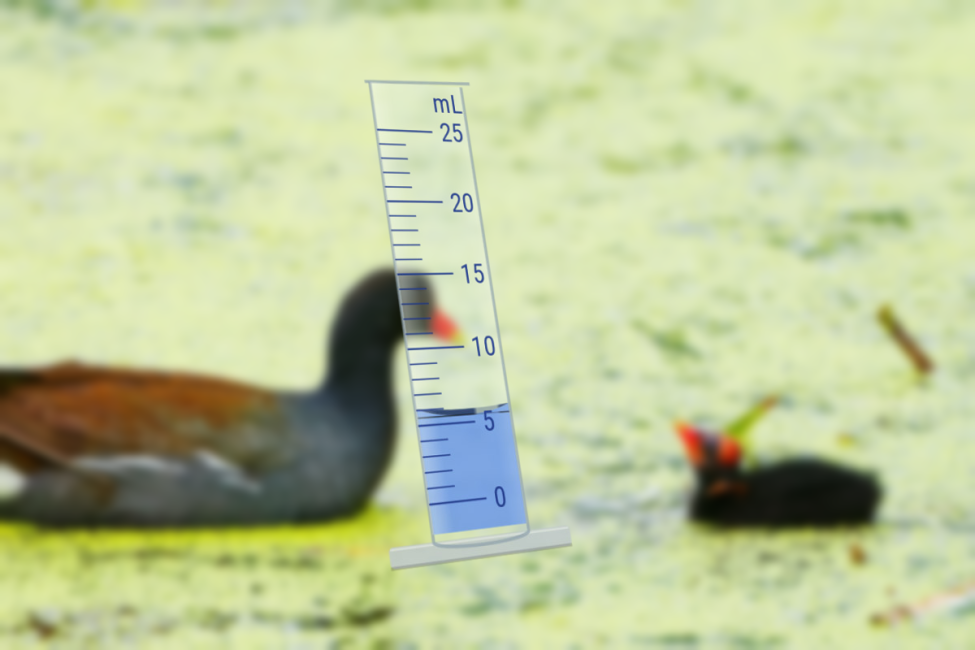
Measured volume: 5.5 mL
